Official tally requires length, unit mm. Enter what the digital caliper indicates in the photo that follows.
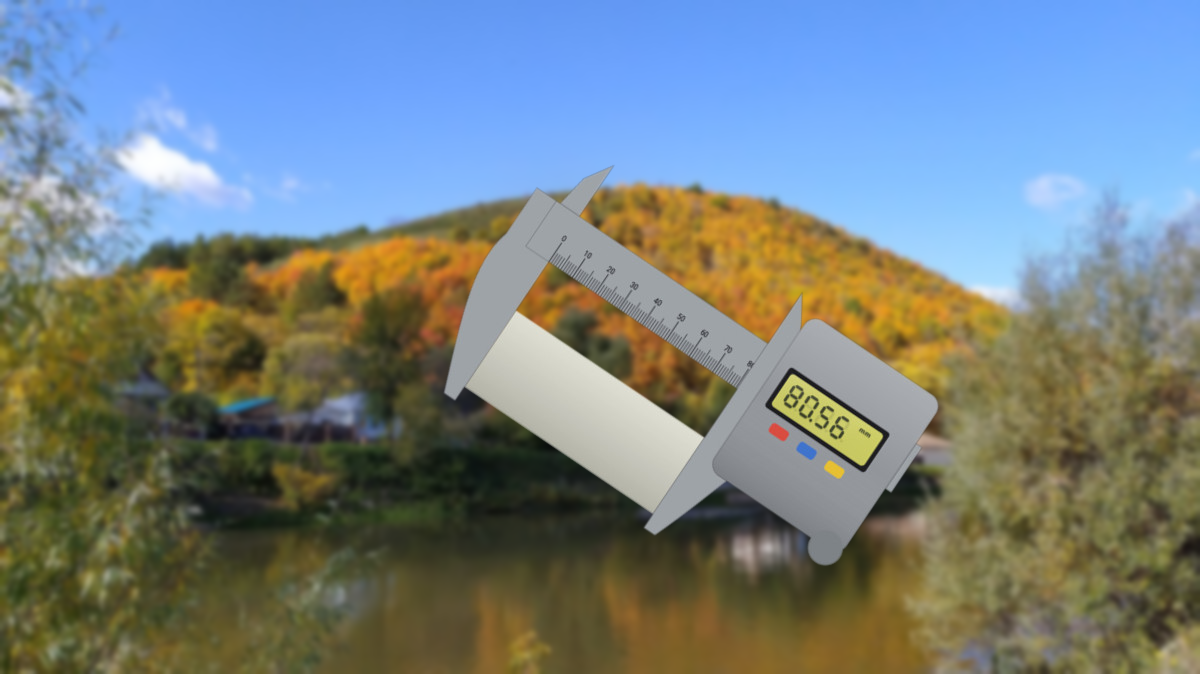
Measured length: 80.56 mm
